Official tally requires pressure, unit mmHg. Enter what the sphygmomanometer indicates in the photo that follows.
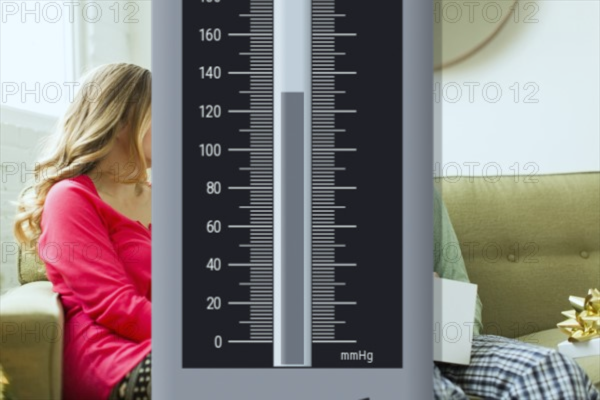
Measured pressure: 130 mmHg
